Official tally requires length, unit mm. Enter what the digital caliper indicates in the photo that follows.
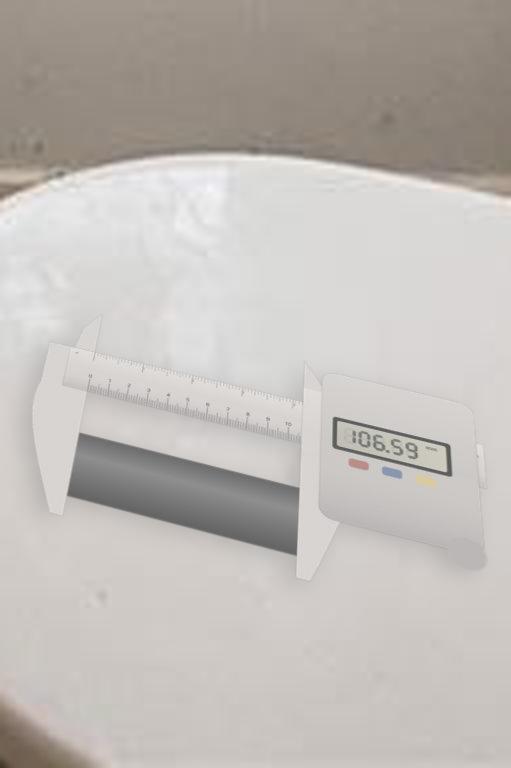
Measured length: 106.59 mm
